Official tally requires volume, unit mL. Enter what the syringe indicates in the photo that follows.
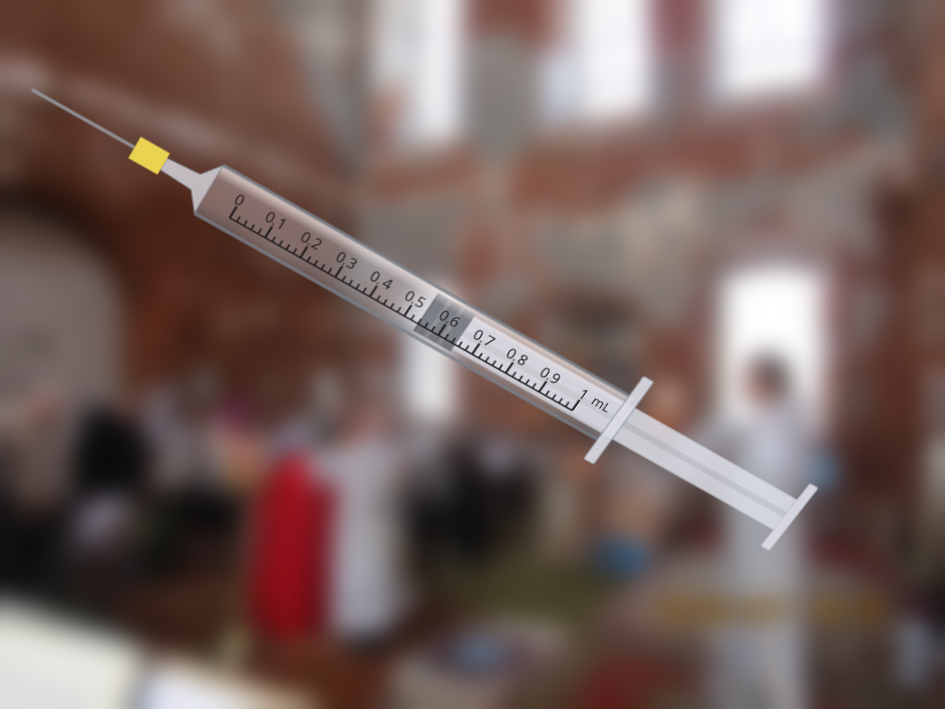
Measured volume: 0.54 mL
